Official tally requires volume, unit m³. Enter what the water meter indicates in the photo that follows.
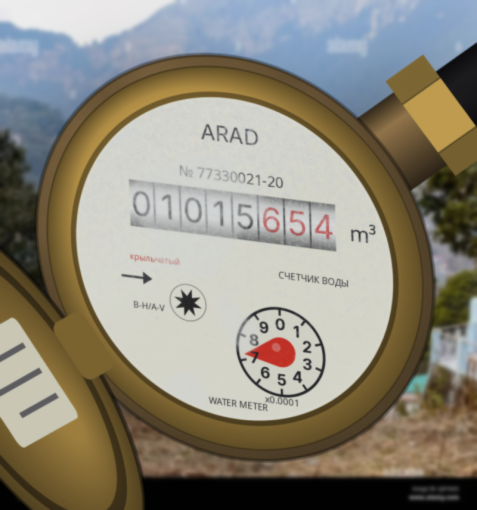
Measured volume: 1015.6547 m³
